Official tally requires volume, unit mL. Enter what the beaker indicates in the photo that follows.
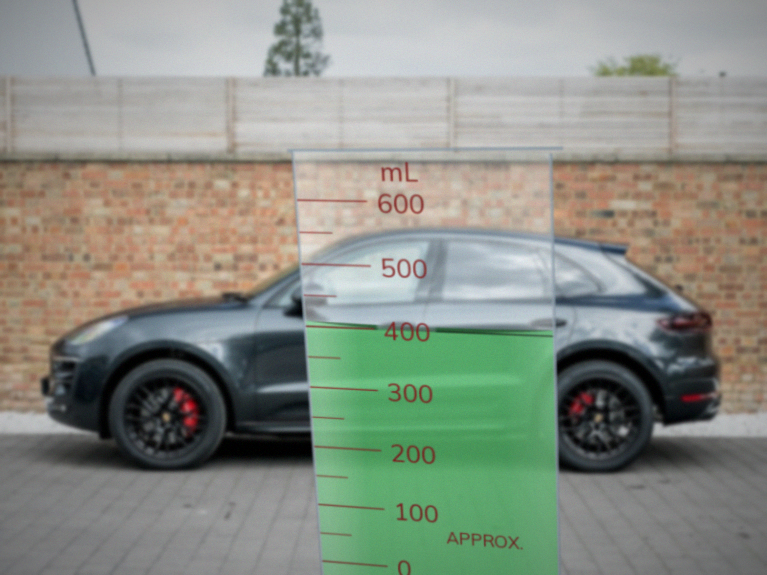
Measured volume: 400 mL
